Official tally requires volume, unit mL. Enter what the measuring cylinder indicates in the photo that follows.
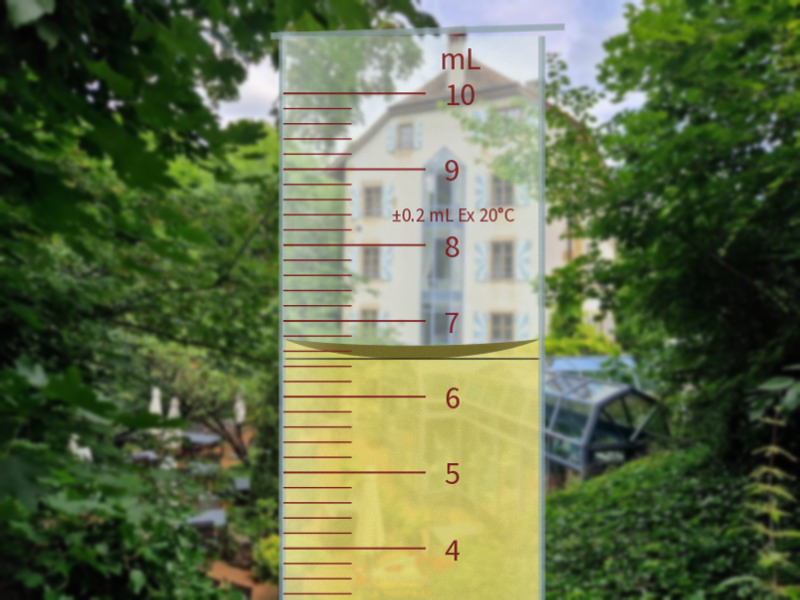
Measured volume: 6.5 mL
